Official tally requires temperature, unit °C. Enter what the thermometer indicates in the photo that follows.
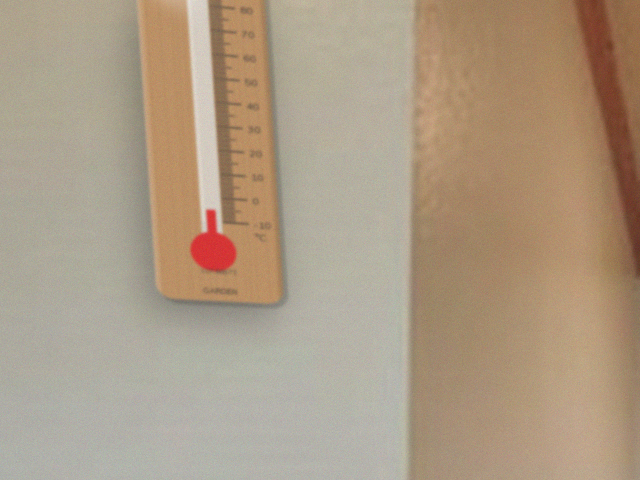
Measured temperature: -5 °C
